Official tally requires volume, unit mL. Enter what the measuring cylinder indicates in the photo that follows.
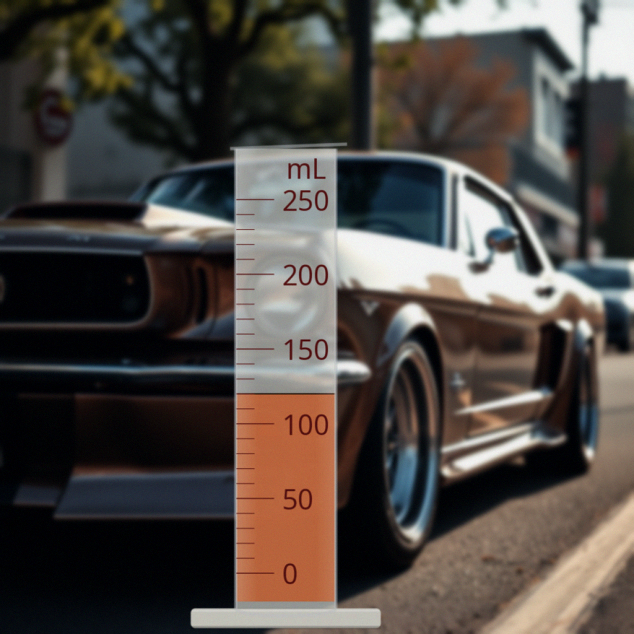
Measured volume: 120 mL
